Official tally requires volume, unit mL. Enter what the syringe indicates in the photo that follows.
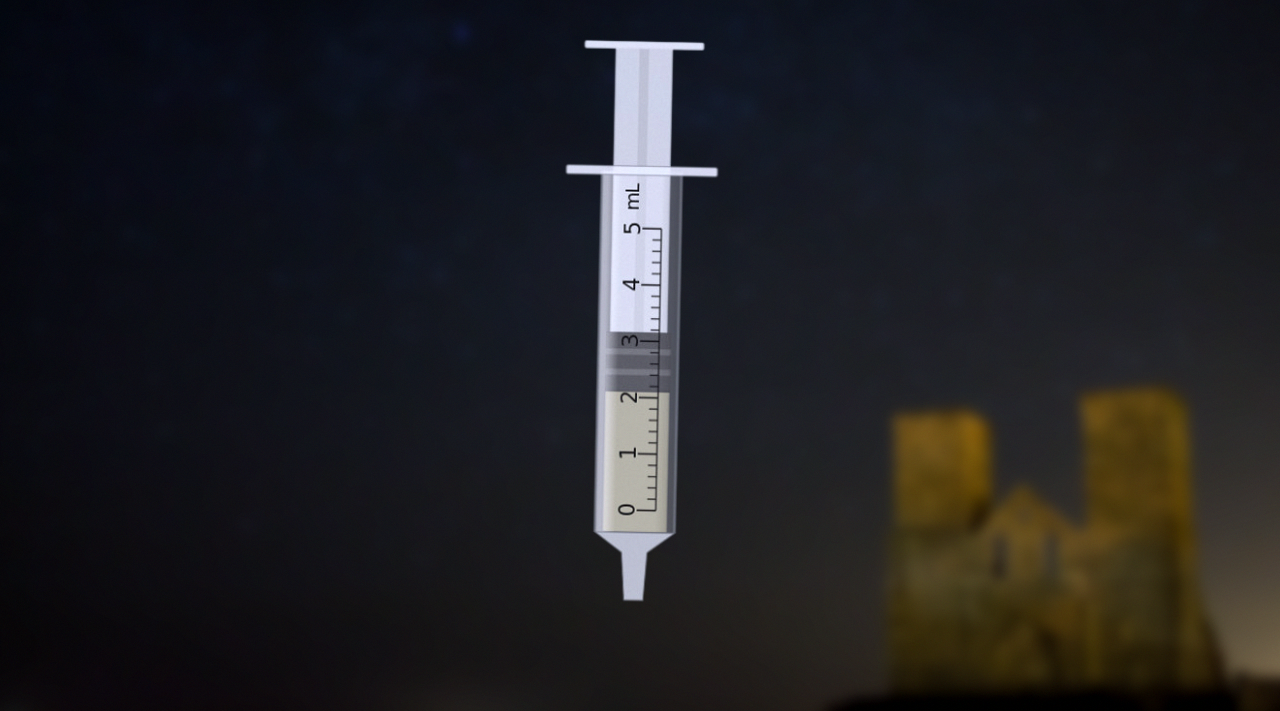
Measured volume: 2.1 mL
